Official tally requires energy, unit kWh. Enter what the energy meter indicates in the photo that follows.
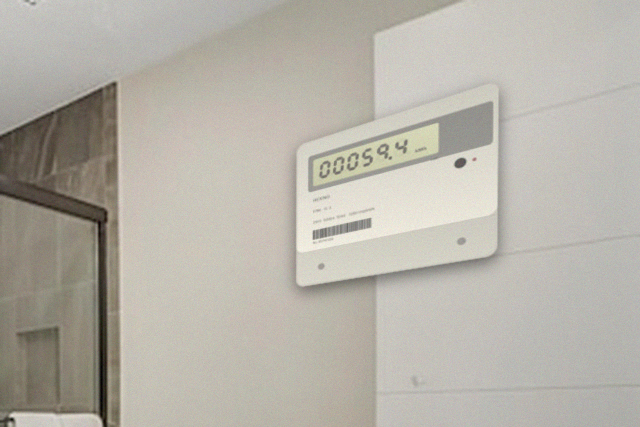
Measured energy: 59.4 kWh
